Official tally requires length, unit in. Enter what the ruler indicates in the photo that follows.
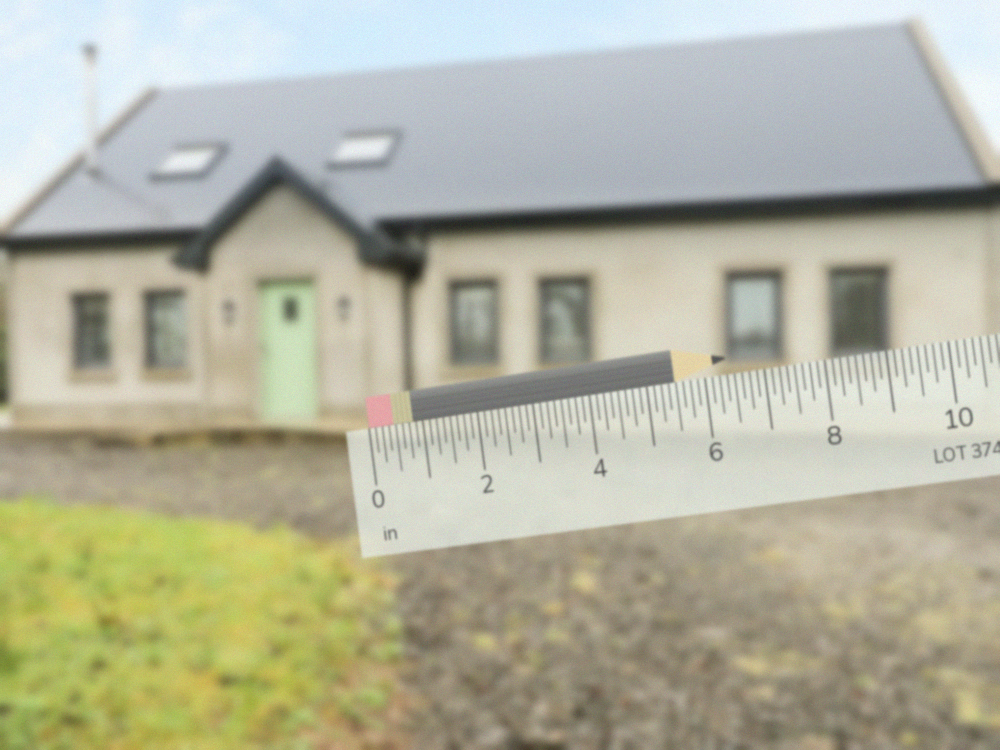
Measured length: 6.375 in
